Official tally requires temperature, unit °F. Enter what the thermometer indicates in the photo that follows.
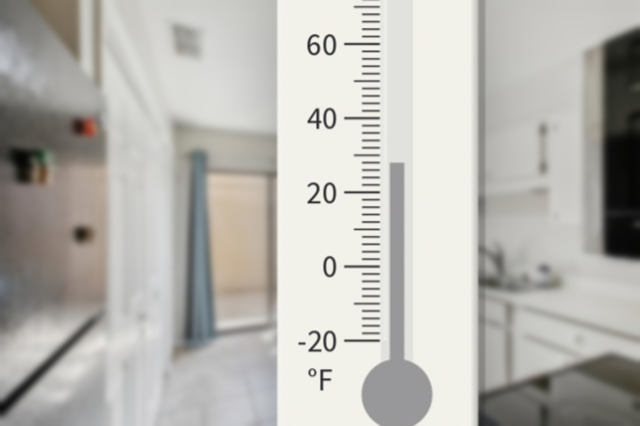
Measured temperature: 28 °F
